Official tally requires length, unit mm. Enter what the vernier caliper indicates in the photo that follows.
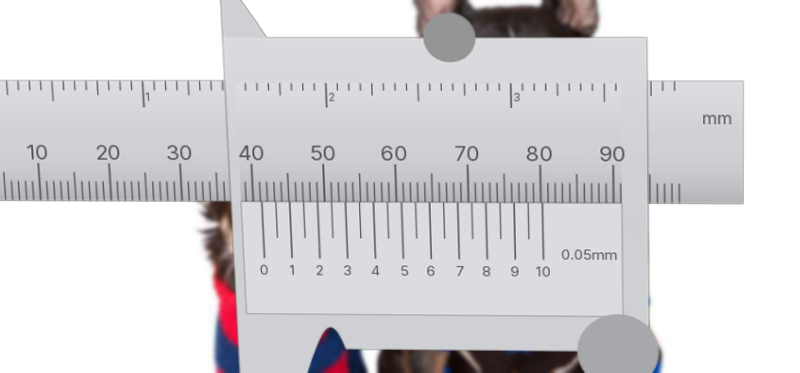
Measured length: 41.2 mm
